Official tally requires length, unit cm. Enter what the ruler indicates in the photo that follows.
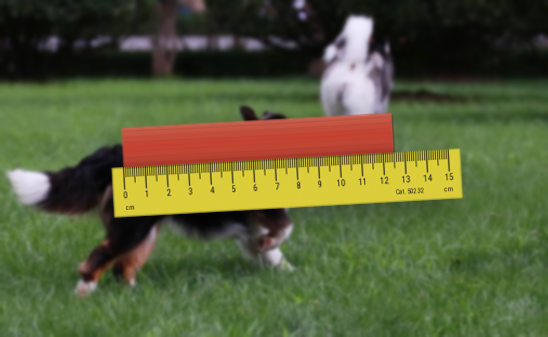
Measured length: 12.5 cm
